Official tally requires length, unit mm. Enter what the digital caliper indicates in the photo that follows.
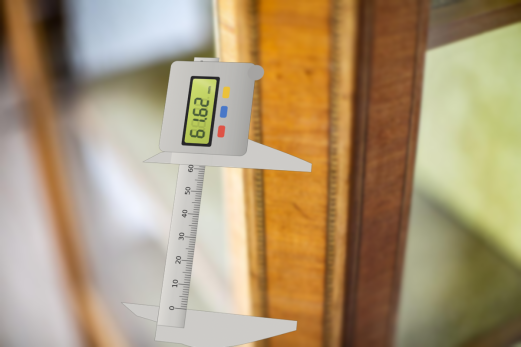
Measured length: 61.62 mm
